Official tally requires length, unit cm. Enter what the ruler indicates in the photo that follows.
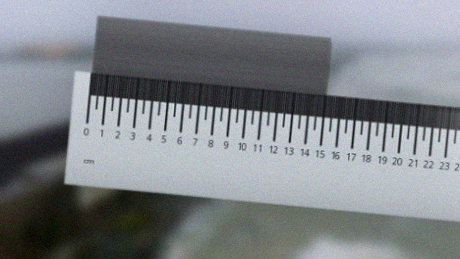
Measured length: 15 cm
